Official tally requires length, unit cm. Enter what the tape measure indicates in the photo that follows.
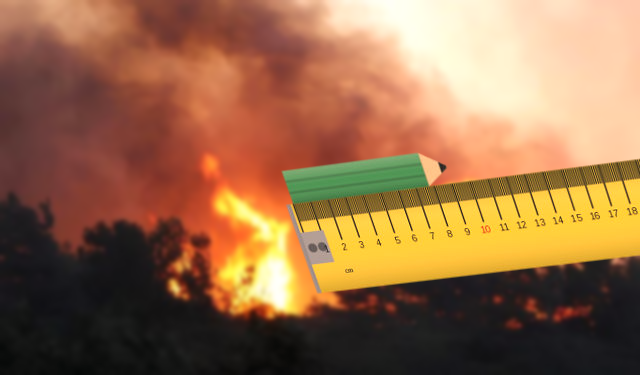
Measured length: 9 cm
